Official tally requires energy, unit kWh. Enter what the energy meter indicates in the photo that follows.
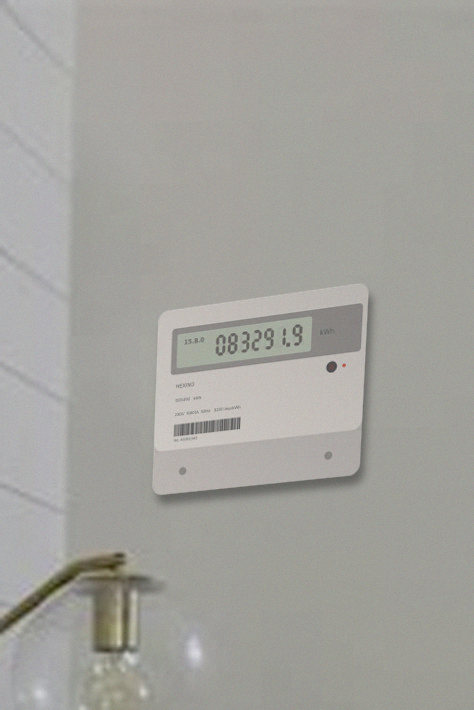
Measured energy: 83291.9 kWh
